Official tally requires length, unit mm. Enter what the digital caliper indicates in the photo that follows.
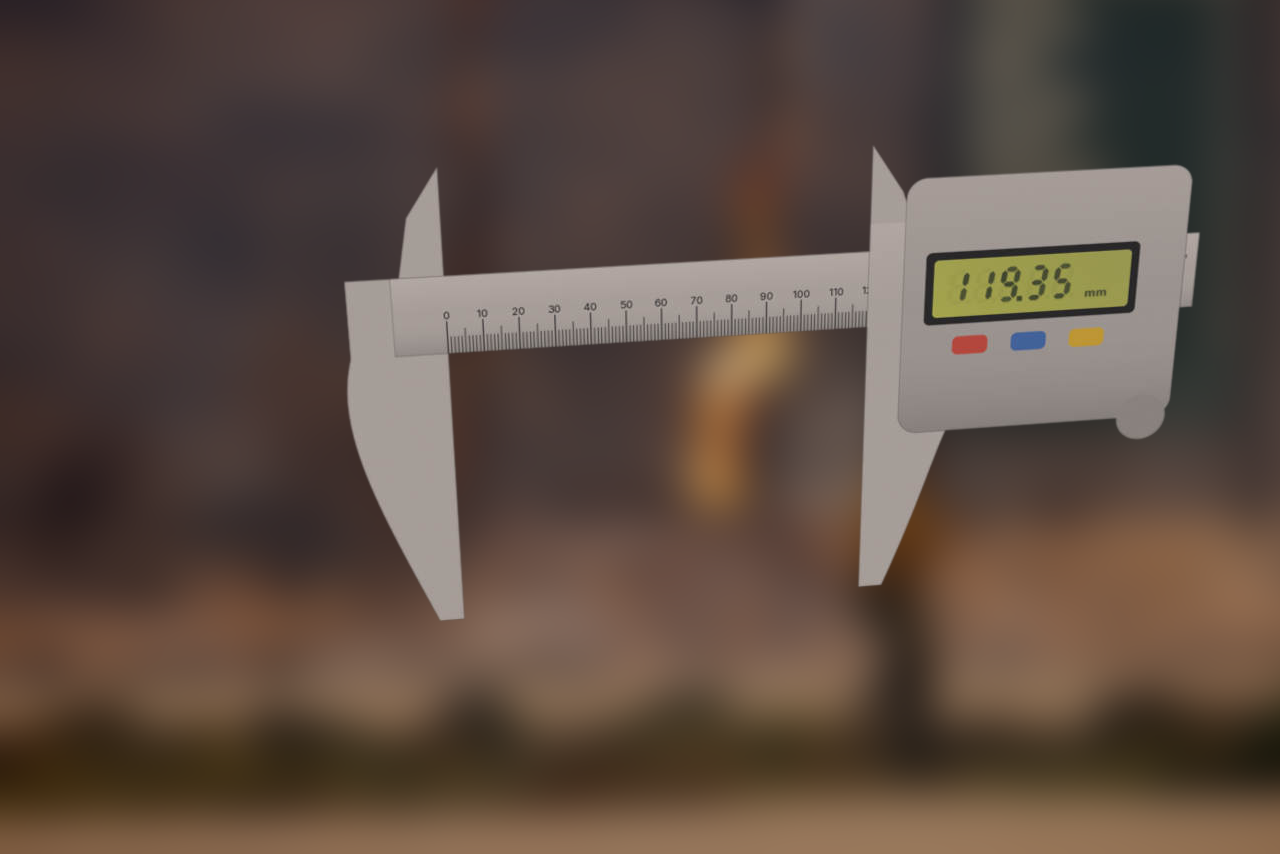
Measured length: 119.35 mm
